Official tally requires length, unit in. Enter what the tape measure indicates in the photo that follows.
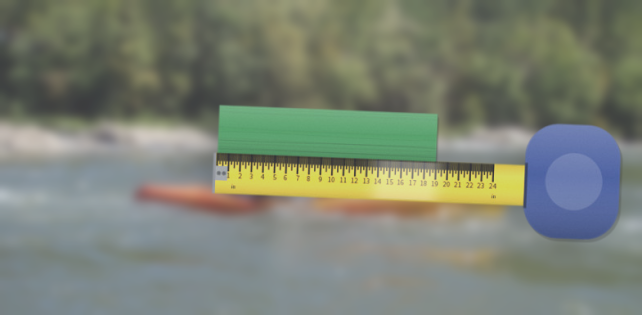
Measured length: 19 in
